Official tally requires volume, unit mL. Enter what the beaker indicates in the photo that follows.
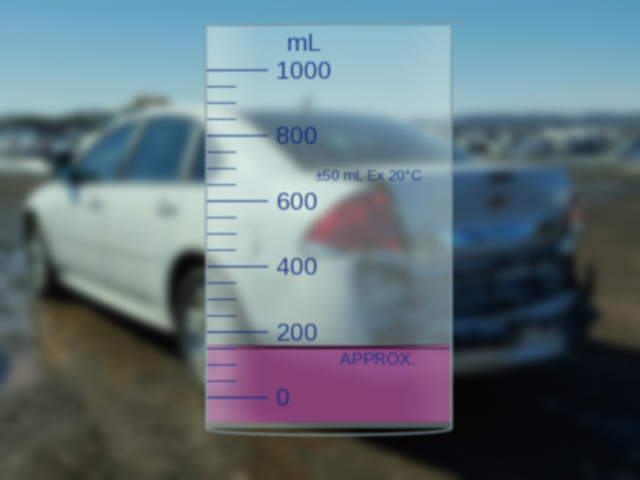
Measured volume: 150 mL
